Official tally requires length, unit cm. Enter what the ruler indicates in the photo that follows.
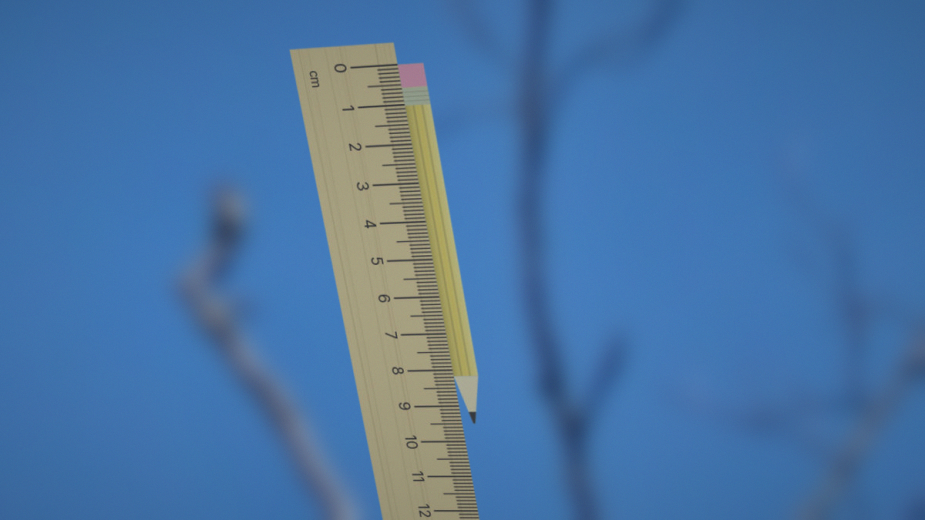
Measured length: 9.5 cm
